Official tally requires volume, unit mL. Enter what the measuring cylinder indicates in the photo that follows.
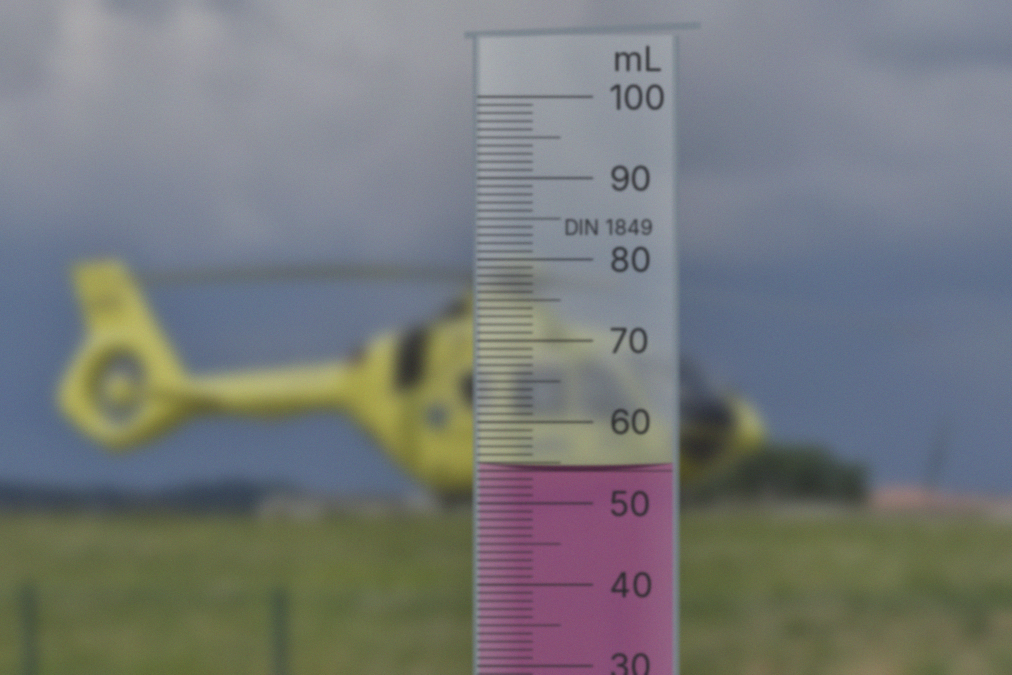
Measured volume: 54 mL
